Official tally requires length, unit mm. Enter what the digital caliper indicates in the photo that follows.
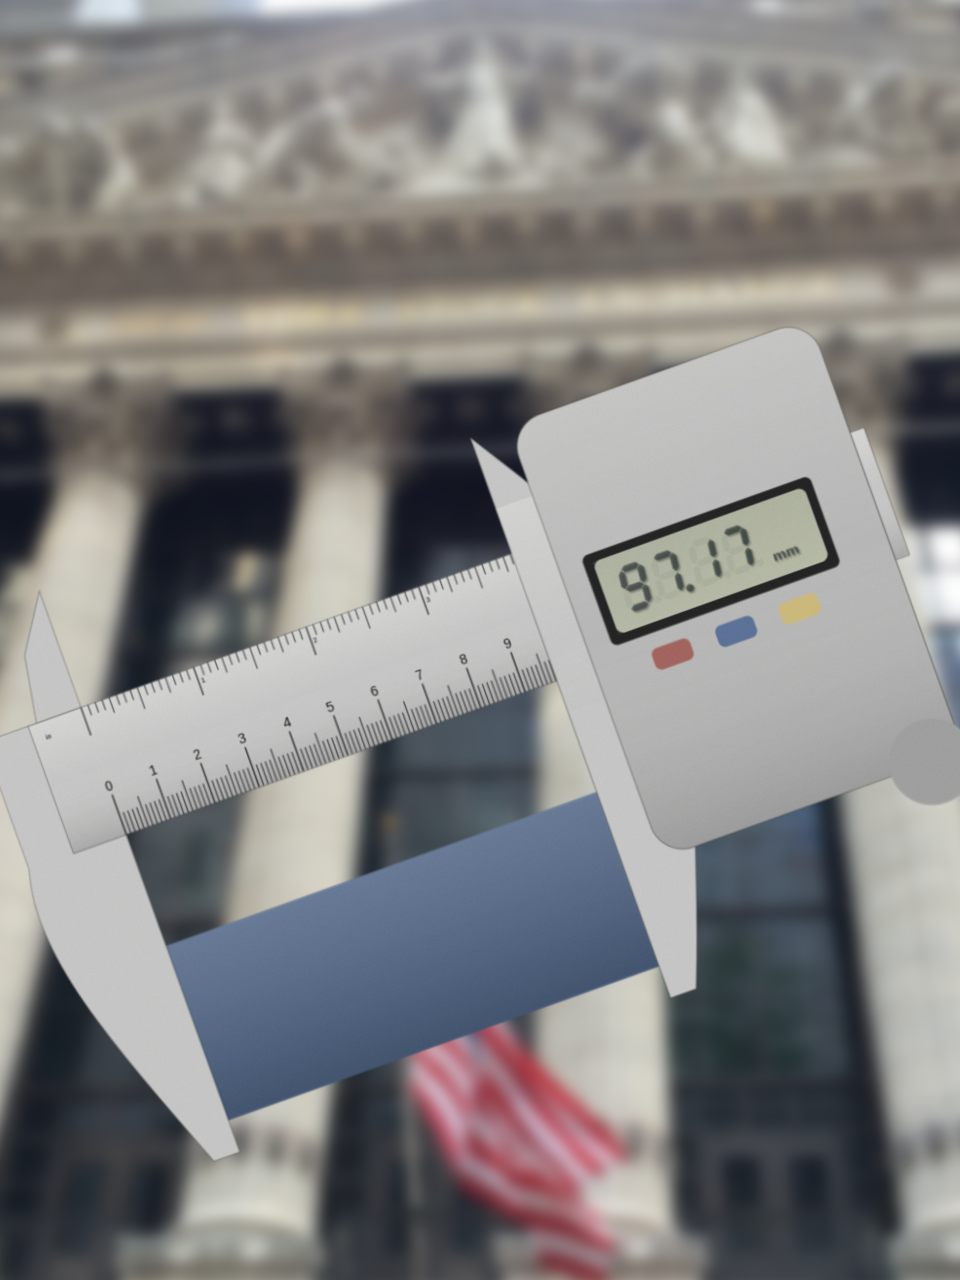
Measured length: 97.17 mm
